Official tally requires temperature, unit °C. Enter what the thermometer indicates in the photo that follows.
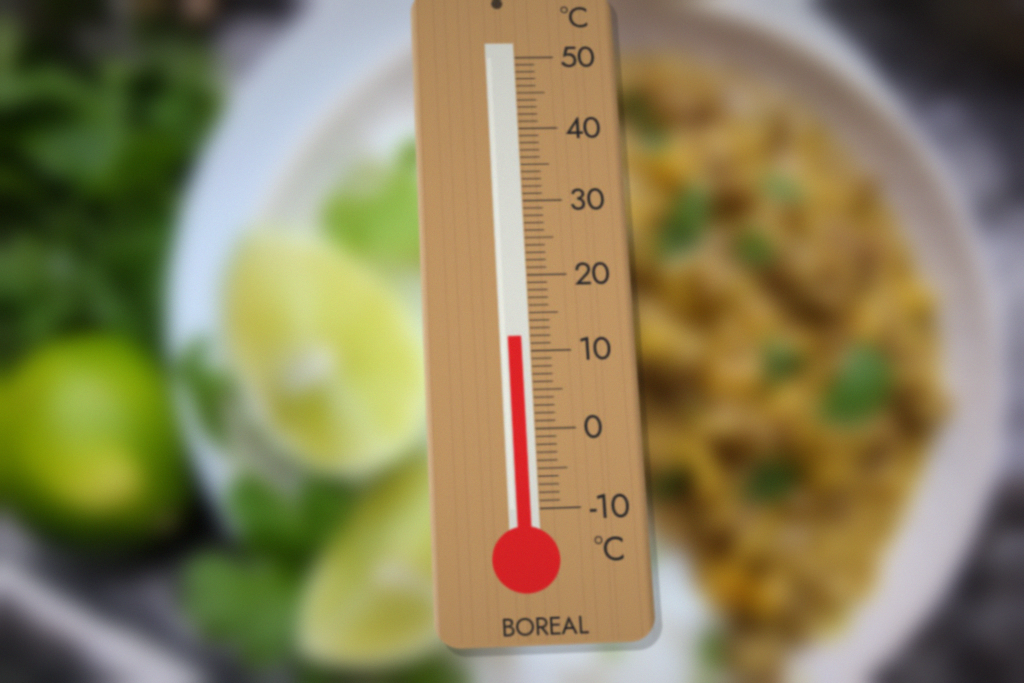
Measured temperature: 12 °C
